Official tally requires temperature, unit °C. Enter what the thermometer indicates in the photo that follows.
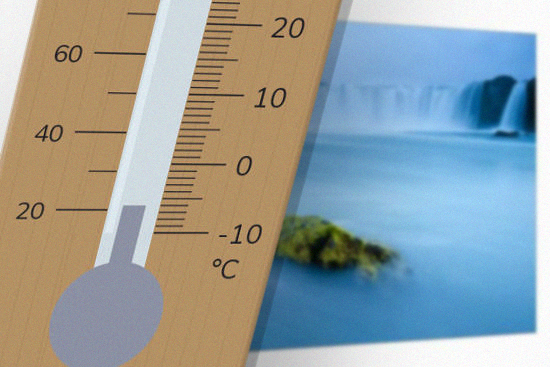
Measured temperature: -6 °C
